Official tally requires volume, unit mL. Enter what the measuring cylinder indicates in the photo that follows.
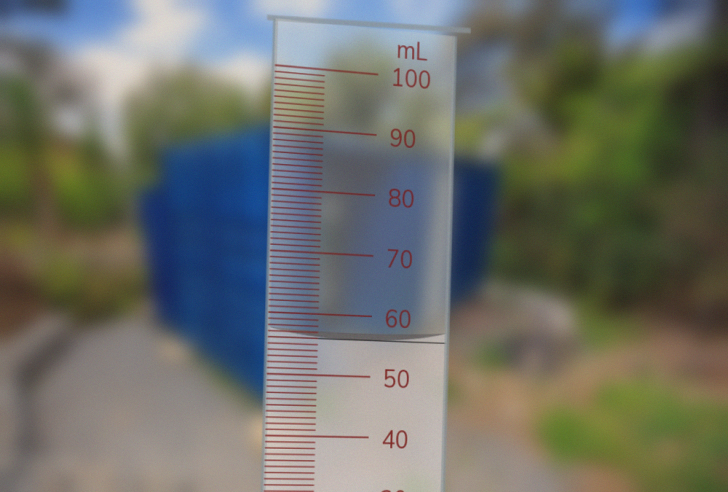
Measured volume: 56 mL
